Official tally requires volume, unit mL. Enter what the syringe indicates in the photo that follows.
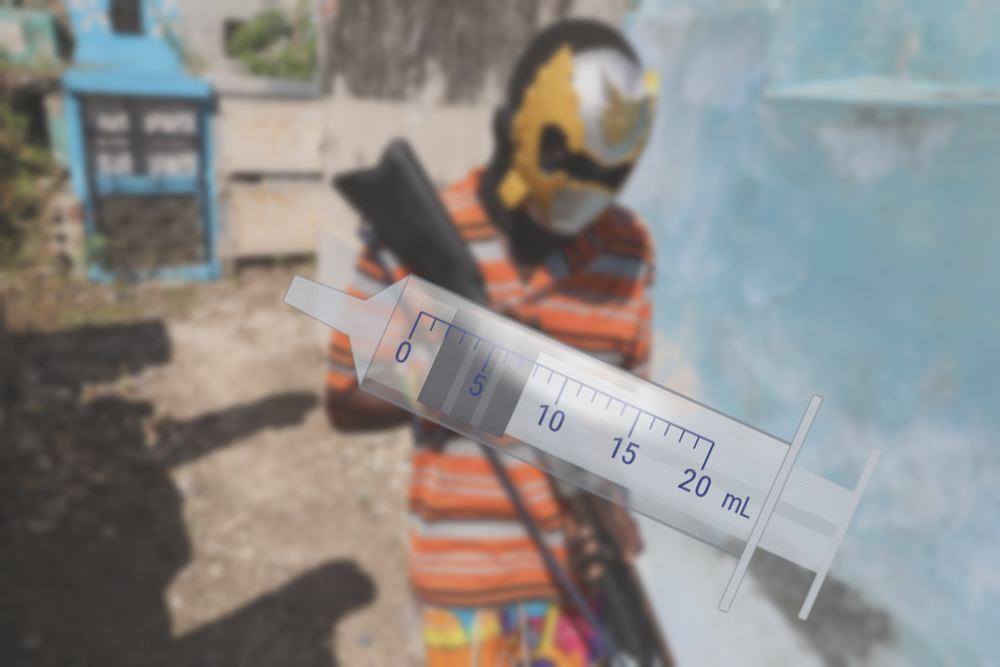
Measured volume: 2 mL
